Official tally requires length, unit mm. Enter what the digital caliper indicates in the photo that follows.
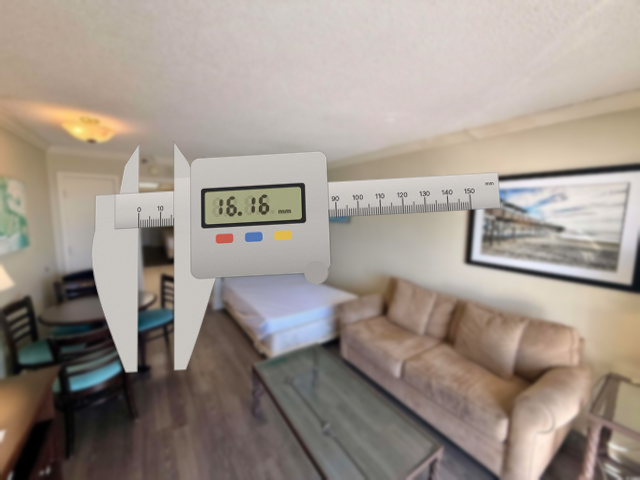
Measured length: 16.16 mm
